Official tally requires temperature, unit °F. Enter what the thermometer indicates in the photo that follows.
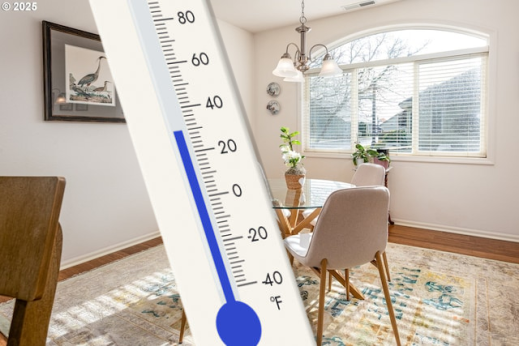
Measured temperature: 30 °F
